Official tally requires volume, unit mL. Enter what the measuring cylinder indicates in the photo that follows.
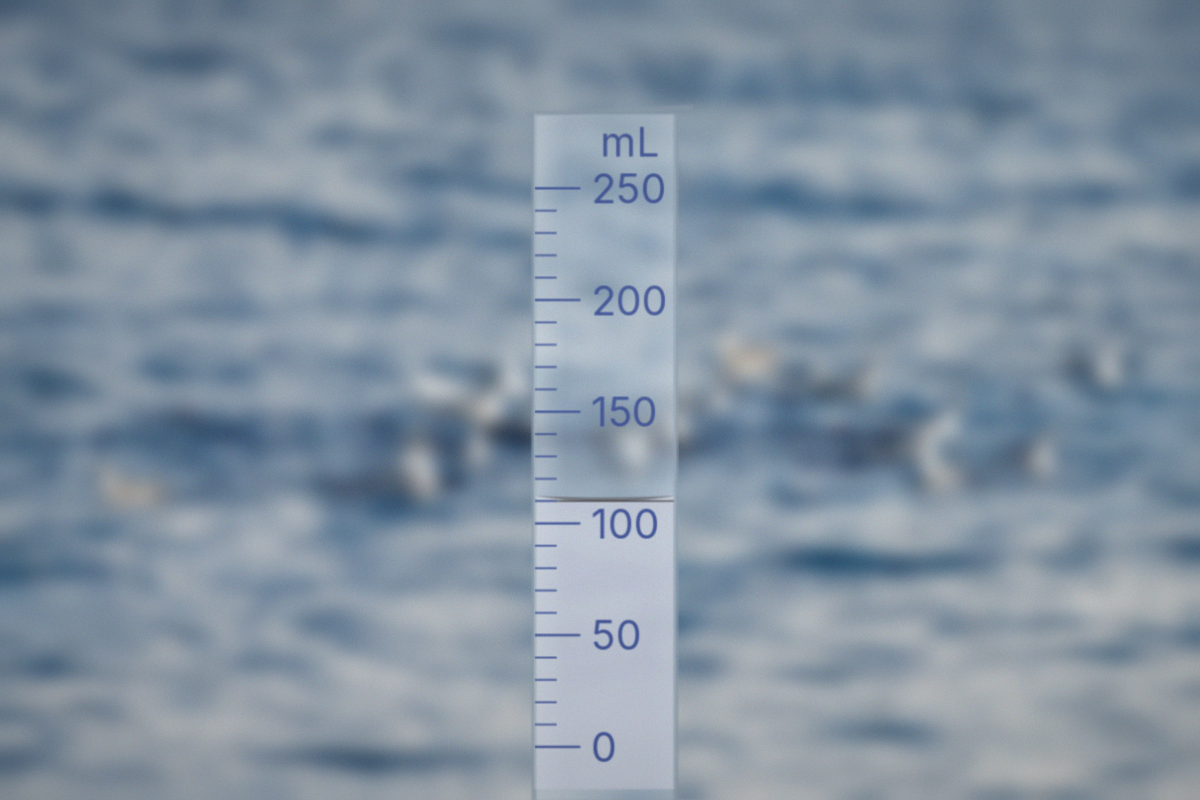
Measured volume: 110 mL
